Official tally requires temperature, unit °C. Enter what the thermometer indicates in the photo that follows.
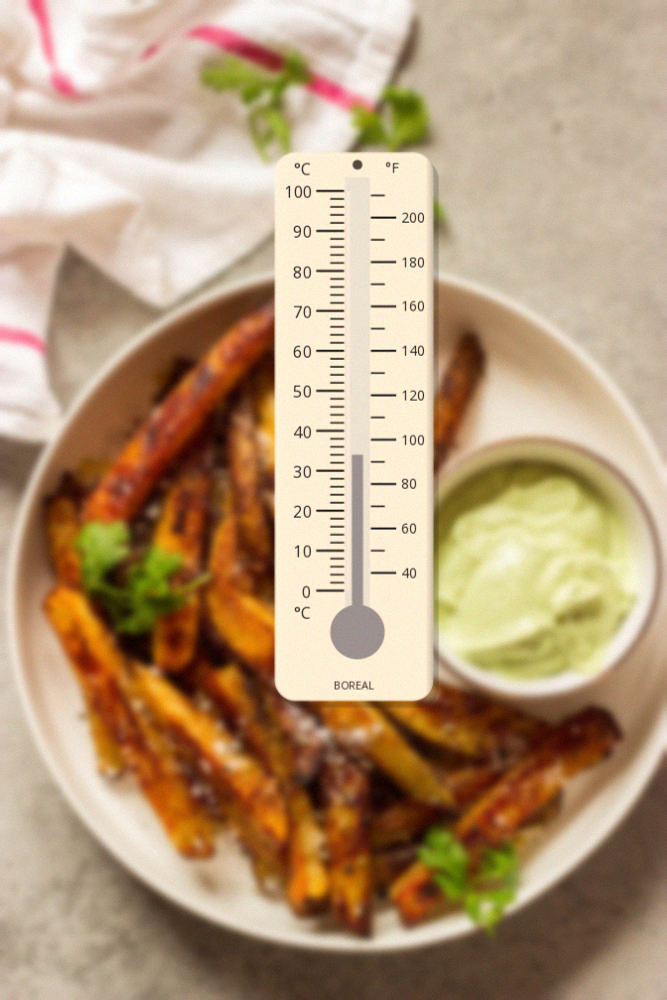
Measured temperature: 34 °C
